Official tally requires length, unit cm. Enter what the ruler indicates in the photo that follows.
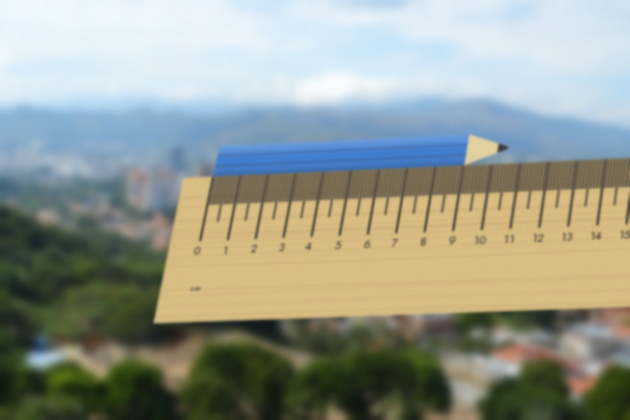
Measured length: 10.5 cm
